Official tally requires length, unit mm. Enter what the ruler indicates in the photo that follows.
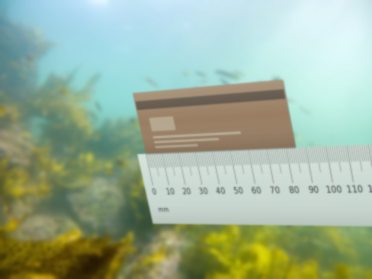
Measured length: 85 mm
